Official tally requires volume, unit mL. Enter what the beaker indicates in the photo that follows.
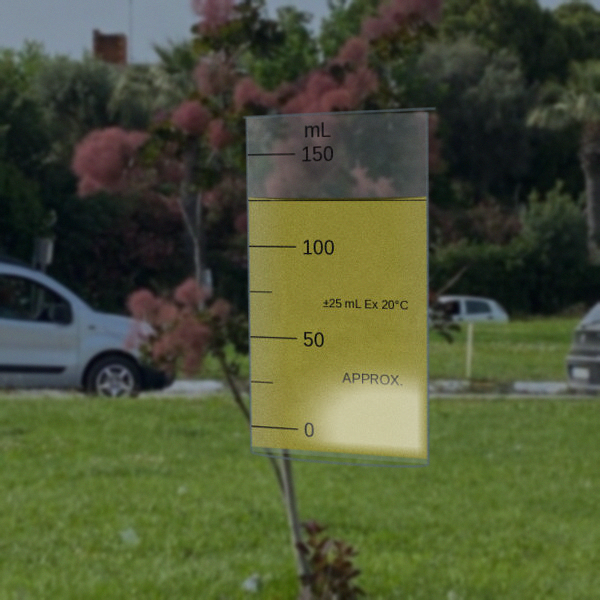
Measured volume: 125 mL
